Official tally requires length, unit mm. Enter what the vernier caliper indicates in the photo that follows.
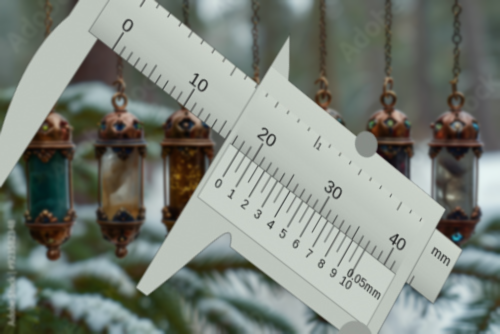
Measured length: 18.0 mm
